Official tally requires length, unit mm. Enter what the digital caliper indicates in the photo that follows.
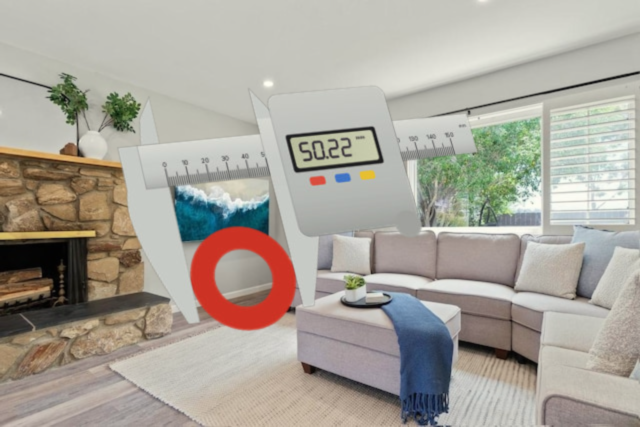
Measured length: 50.22 mm
